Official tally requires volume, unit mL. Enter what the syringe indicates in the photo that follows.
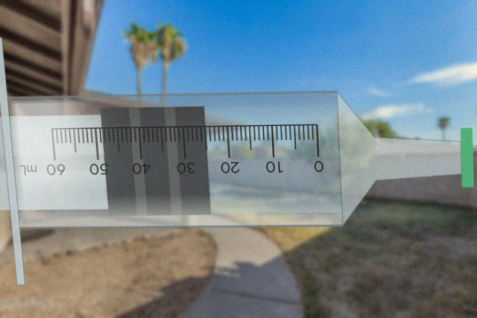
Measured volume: 25 mL
